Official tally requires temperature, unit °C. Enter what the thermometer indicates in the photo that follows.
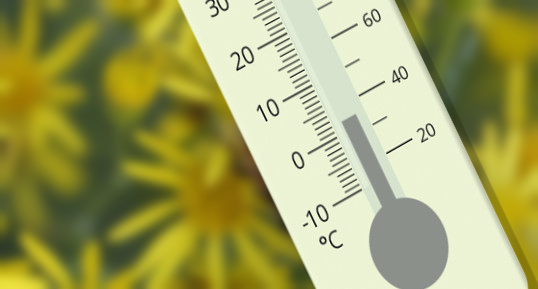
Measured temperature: 2 °C
